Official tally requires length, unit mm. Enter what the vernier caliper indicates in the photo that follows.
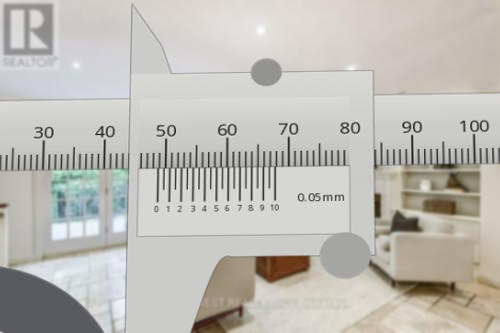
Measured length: 48.8 mm
